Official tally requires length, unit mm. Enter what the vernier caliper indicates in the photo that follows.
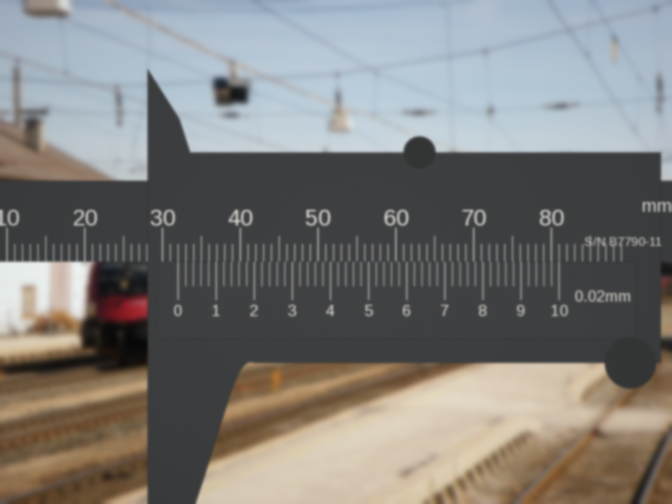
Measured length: 32.0 mm
